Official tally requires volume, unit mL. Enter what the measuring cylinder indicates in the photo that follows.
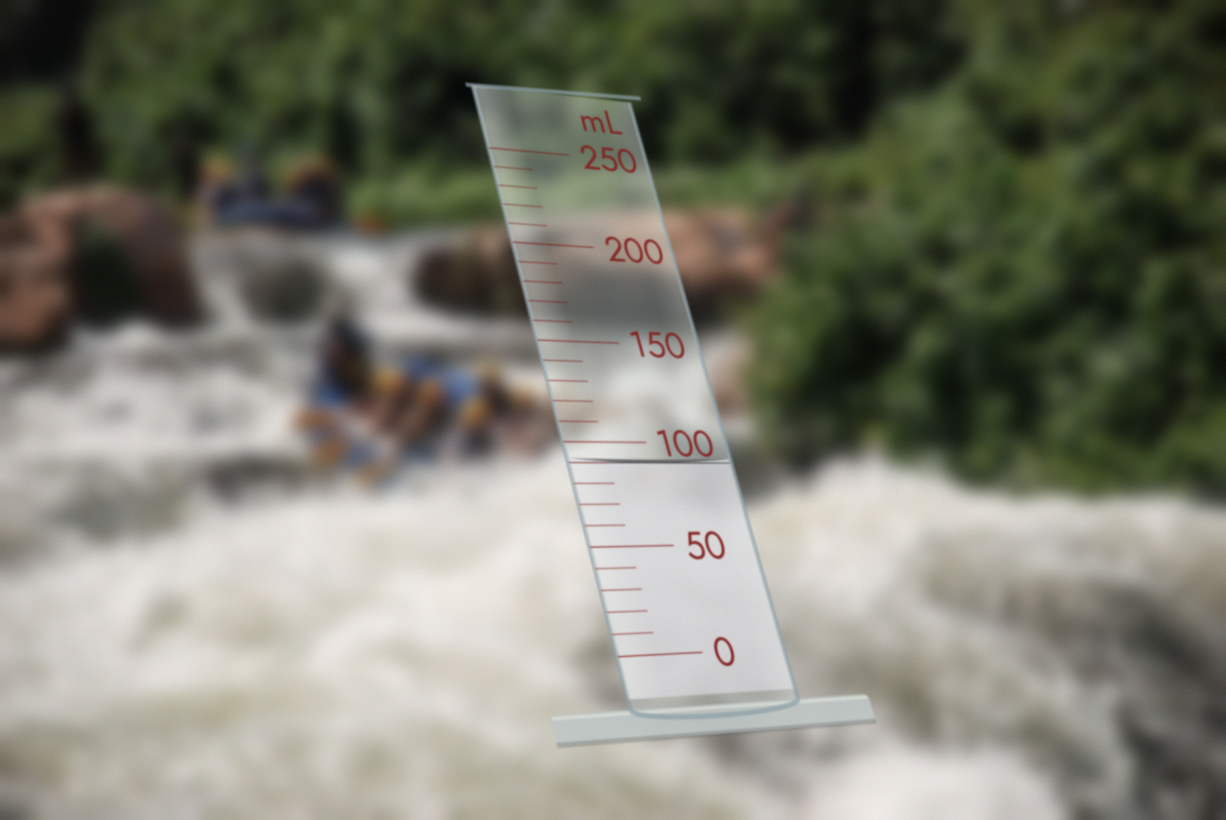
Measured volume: 90 mL
